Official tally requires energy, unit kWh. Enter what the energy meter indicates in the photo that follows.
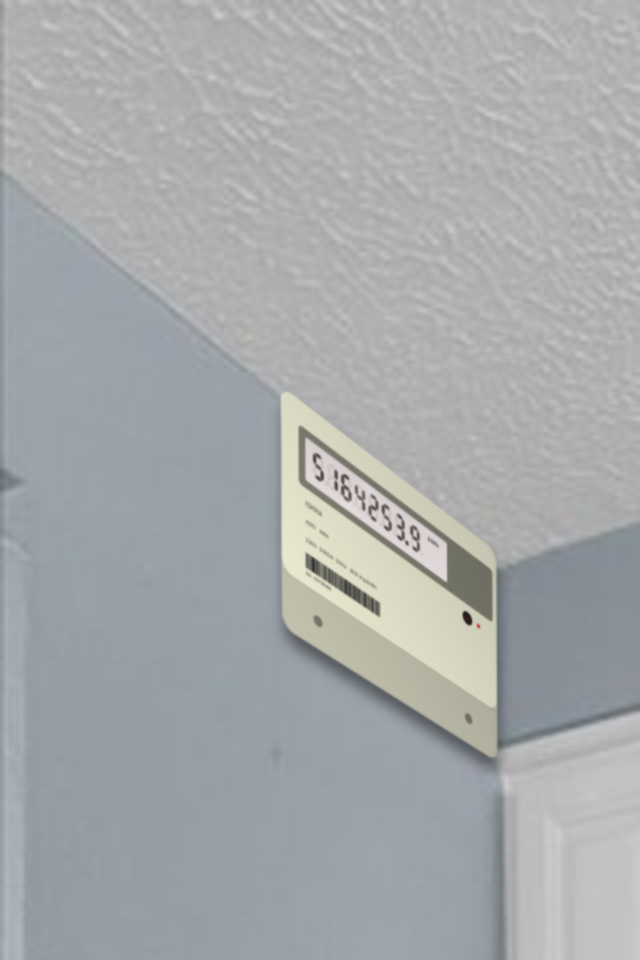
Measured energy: 5164253.9 kWh
